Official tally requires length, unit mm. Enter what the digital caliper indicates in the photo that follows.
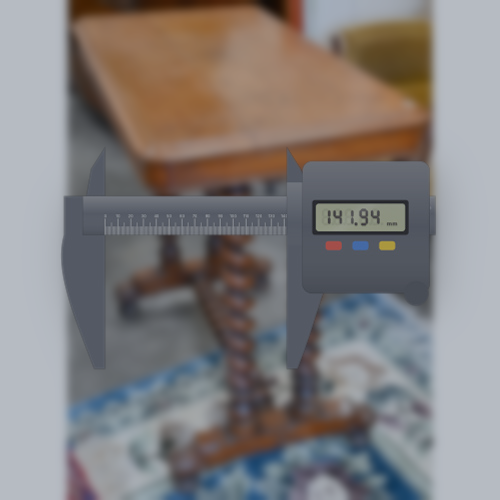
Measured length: 141.94 mm
